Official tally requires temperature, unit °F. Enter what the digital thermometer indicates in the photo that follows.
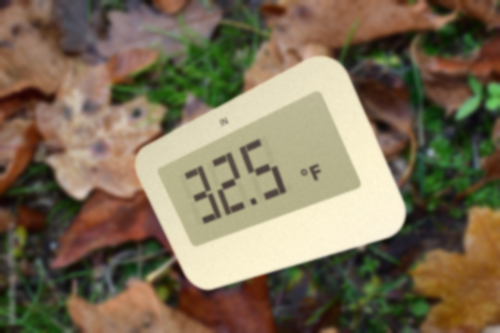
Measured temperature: 32.5 °F
